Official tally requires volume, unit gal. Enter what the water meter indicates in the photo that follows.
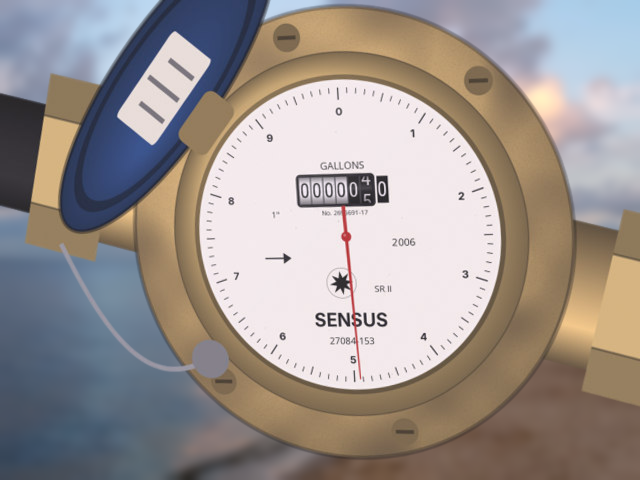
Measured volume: 44.9 gal
